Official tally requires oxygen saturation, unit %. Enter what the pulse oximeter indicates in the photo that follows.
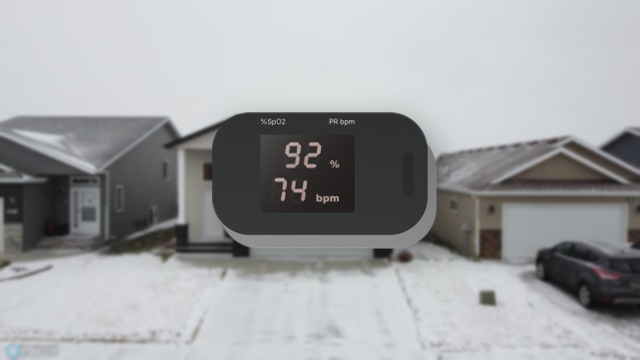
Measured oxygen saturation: 92 %
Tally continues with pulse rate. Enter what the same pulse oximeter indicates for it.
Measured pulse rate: 74 bpm
